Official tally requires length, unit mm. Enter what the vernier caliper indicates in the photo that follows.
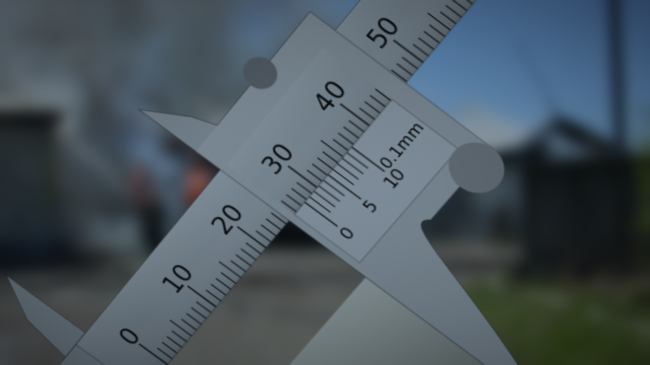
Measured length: 27.6 mm
